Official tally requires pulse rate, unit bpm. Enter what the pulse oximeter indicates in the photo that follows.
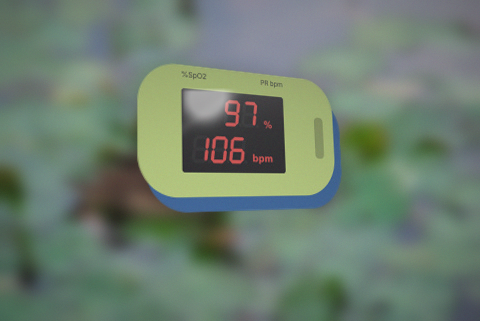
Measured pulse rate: 106 bpm
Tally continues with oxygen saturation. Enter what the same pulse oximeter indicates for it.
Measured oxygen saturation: 97 %
